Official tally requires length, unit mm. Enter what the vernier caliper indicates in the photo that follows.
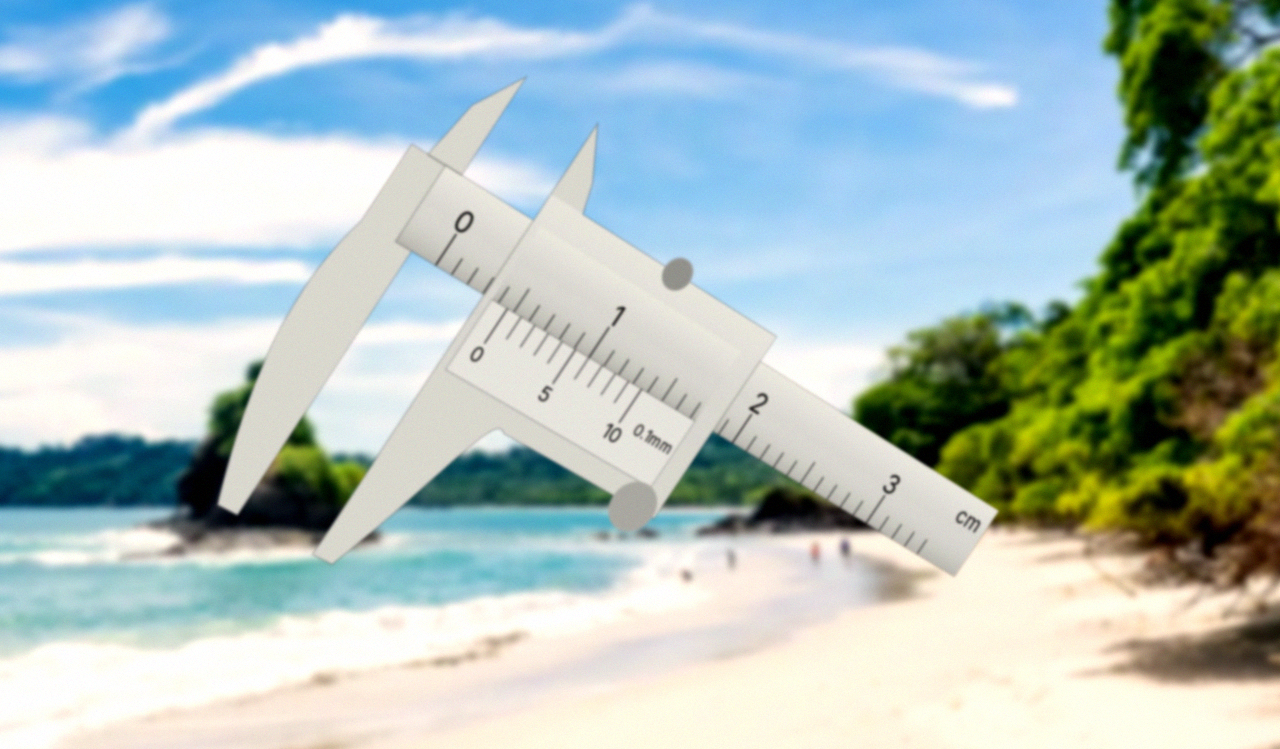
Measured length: 4.6 mm
